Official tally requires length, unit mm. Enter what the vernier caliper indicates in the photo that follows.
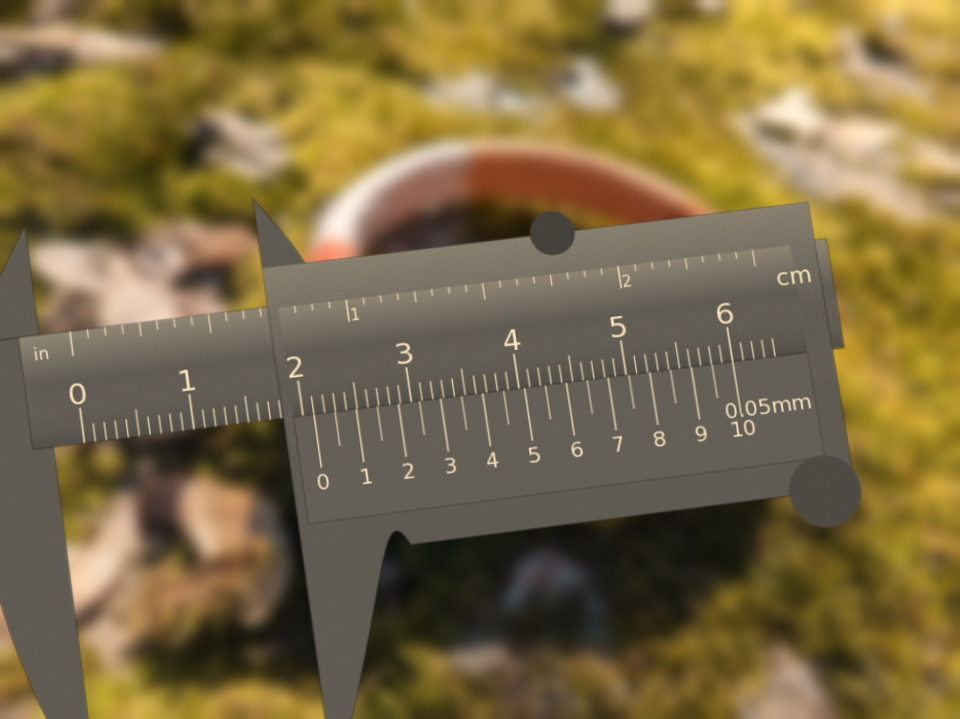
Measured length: 21.0 mm
